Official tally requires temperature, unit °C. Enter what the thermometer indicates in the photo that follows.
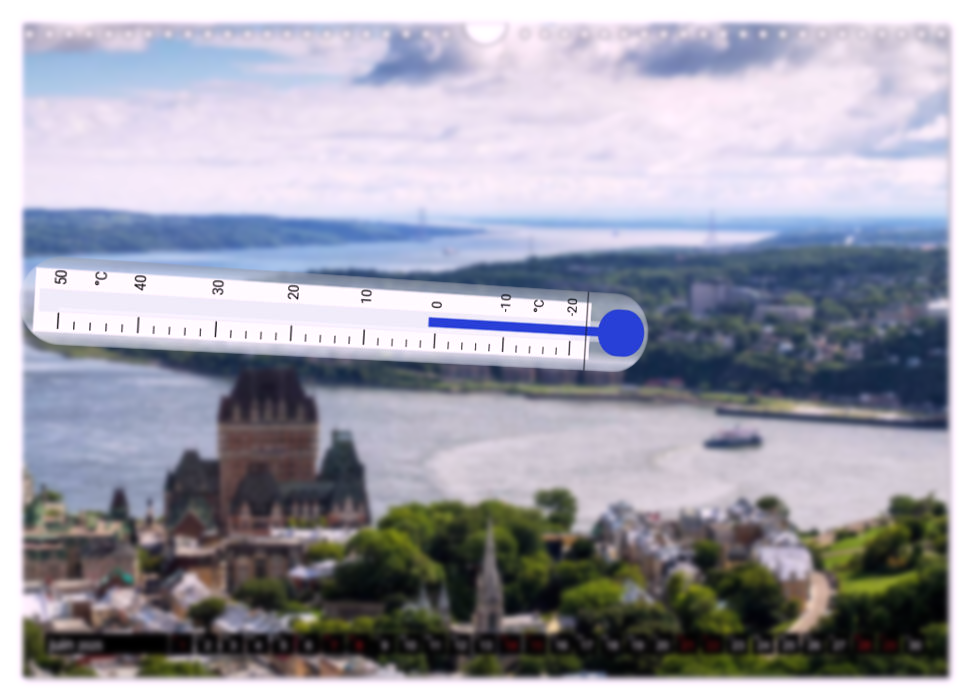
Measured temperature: 1 °C
